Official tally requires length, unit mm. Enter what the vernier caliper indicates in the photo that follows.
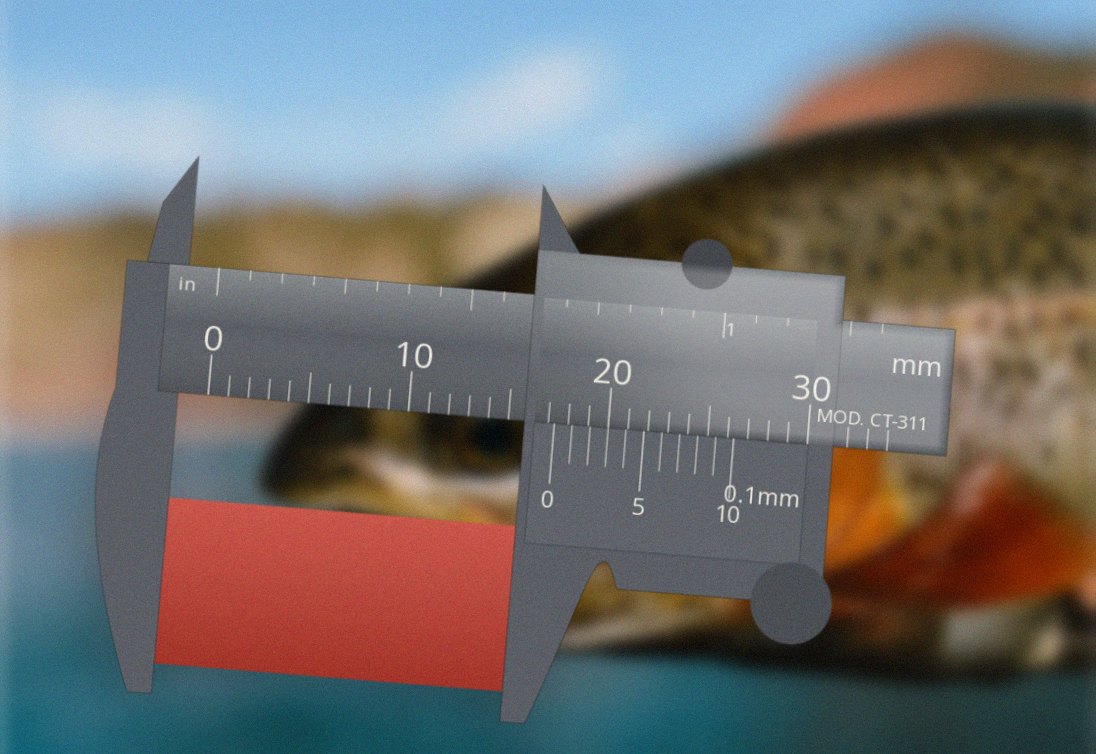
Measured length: 17.3 mm
